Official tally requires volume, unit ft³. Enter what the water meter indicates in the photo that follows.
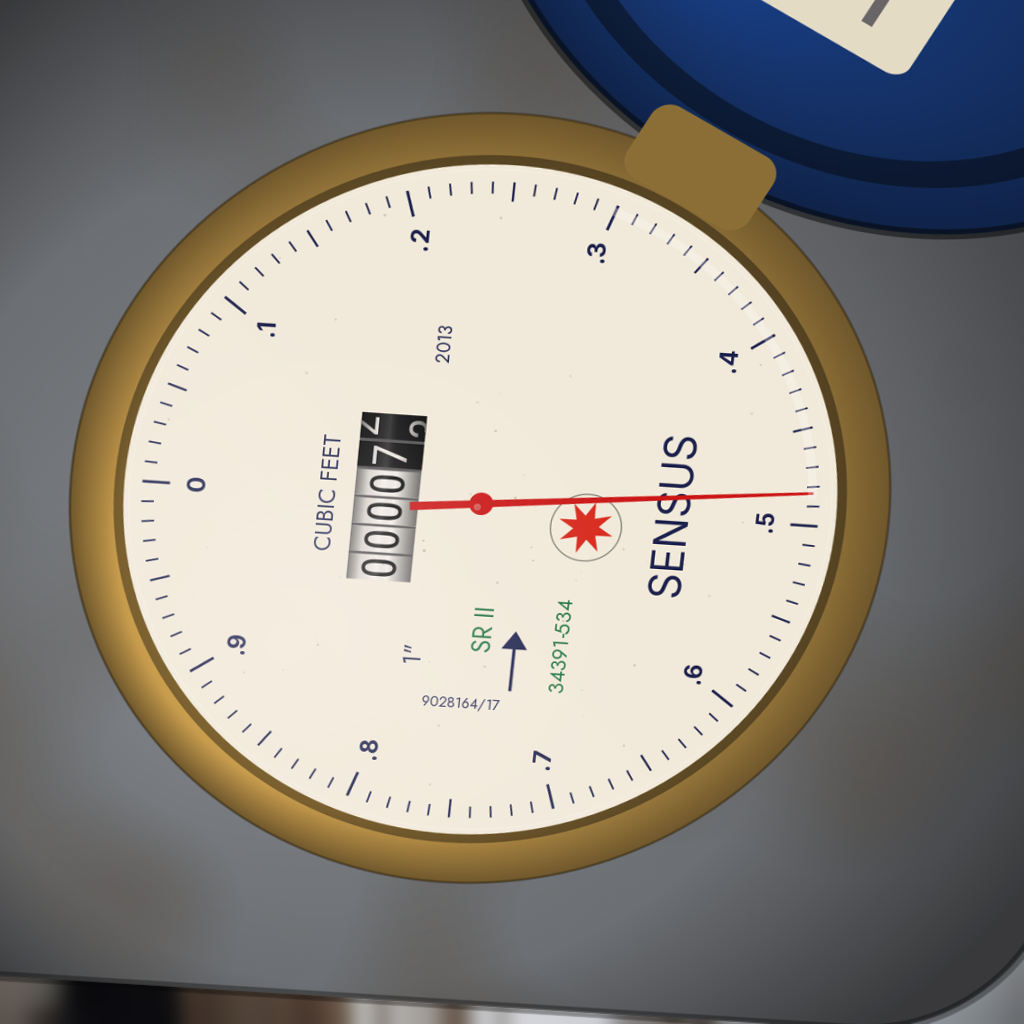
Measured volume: 72.48 ft³
